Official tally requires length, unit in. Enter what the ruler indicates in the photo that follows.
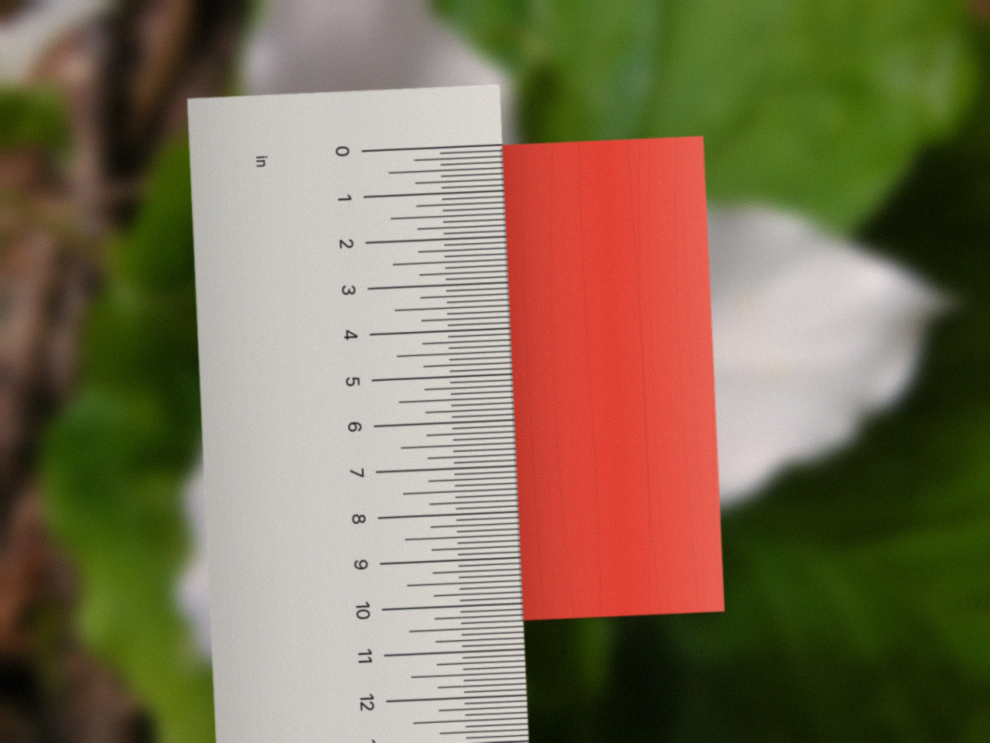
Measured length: 10.375 in
